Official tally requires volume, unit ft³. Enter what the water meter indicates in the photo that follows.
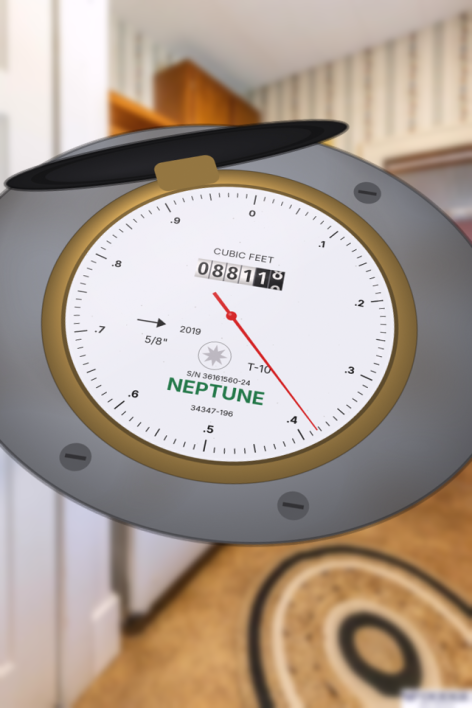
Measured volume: 88118.38 ft³
